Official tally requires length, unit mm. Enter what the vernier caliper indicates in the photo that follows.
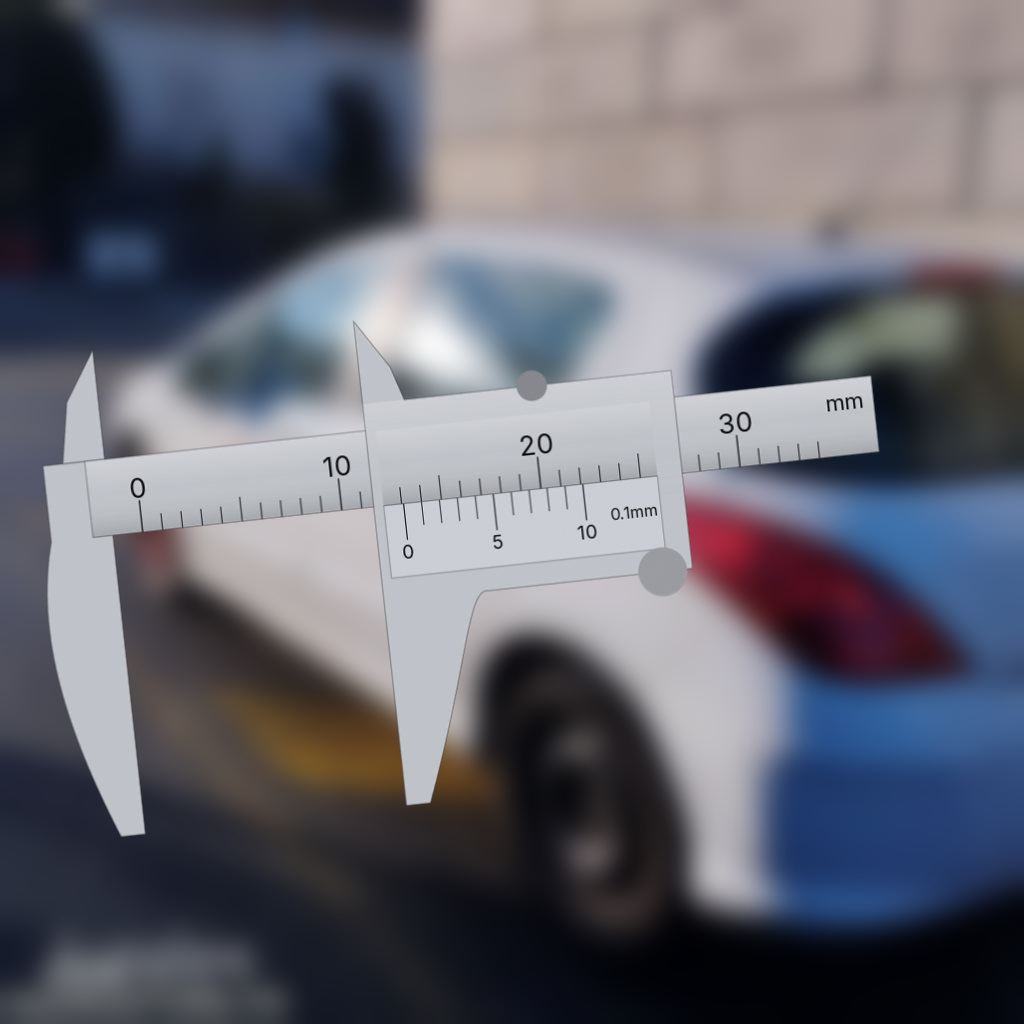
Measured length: 13.1 mm
